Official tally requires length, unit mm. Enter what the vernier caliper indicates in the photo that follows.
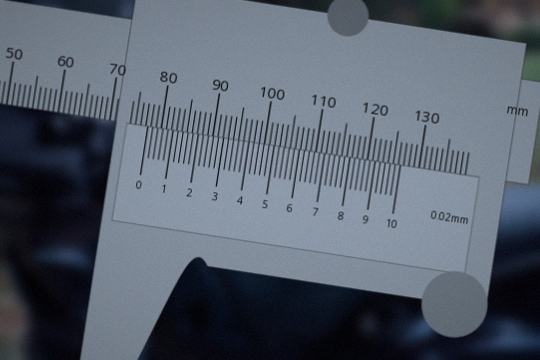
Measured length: 77.4 mm
